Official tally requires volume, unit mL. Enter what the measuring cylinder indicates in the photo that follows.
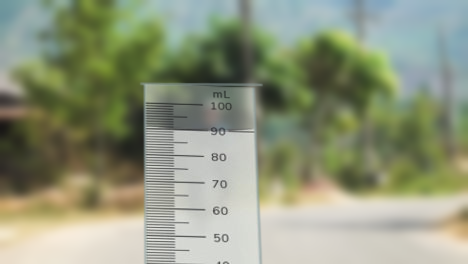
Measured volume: 90 mL
